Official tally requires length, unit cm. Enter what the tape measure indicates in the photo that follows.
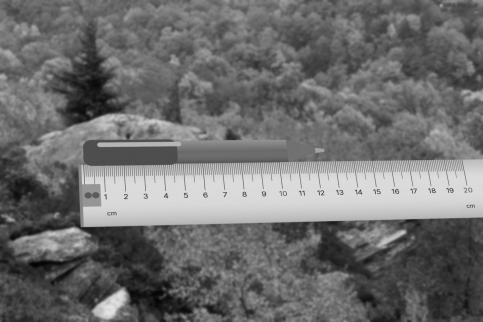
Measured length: 12.5 cm
